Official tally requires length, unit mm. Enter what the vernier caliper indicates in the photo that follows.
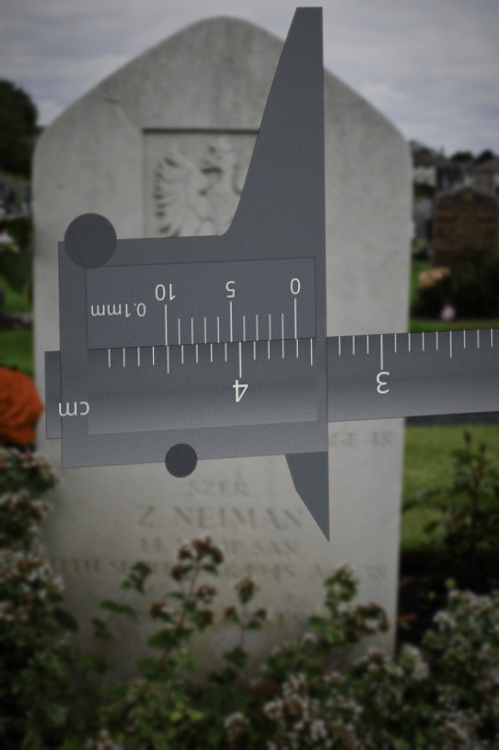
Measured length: 36.1 mm
